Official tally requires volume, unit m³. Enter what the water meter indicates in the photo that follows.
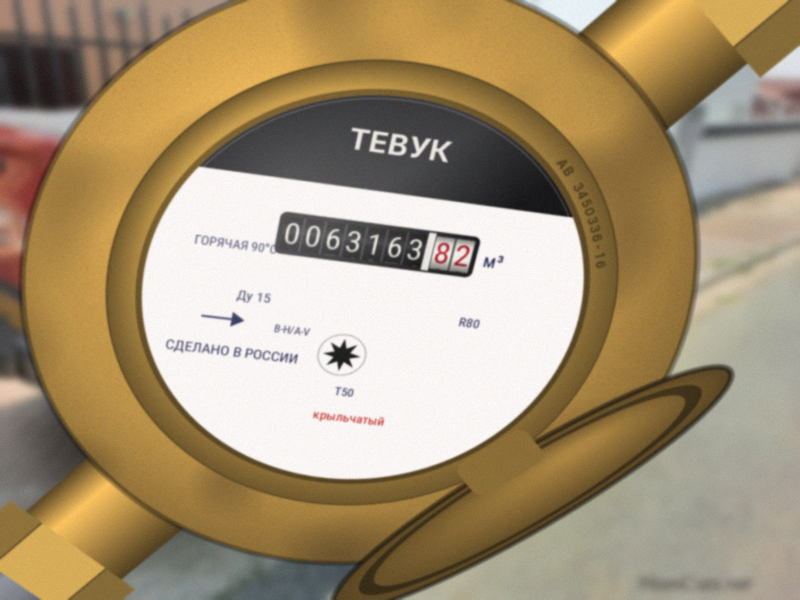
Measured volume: 63163.82 m³
